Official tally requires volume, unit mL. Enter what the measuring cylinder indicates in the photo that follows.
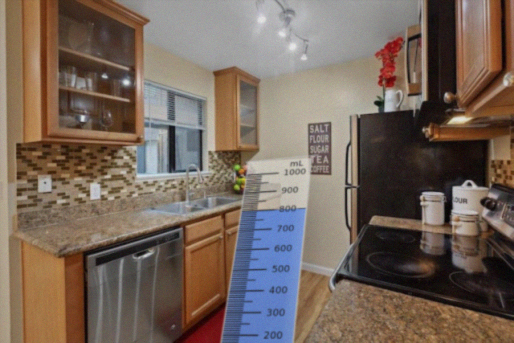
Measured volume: 800 mL
